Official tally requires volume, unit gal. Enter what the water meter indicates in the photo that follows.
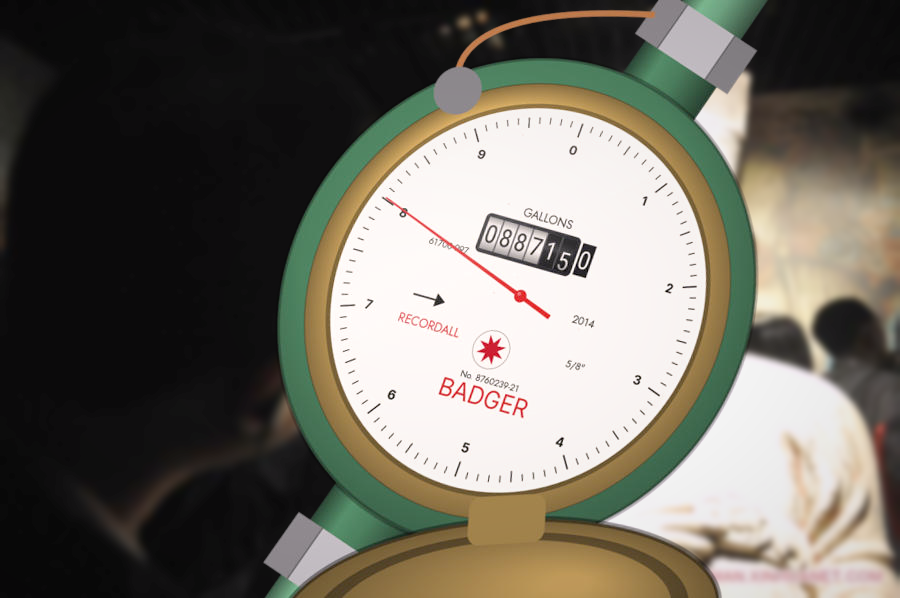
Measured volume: 887148.0 gal
